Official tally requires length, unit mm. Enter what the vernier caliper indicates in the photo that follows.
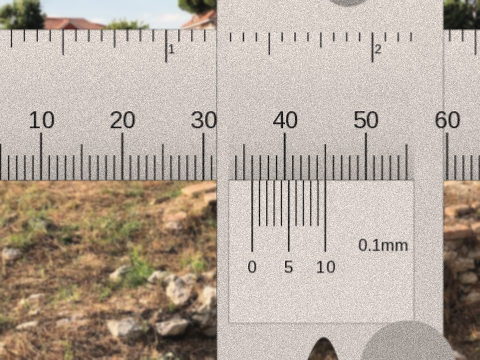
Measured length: 36.0 mm
